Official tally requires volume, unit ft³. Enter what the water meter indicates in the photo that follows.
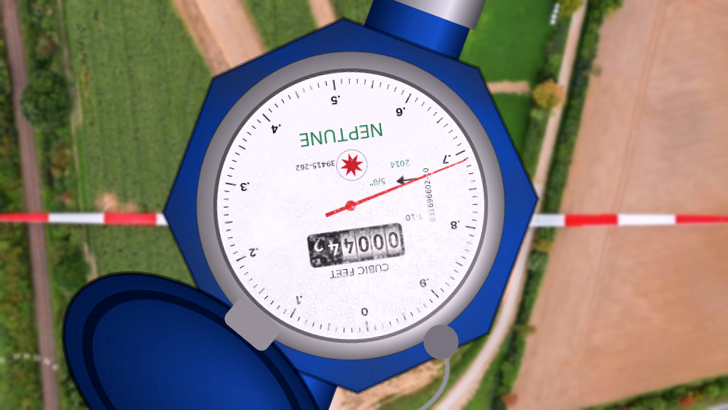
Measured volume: 441.71 ft³
